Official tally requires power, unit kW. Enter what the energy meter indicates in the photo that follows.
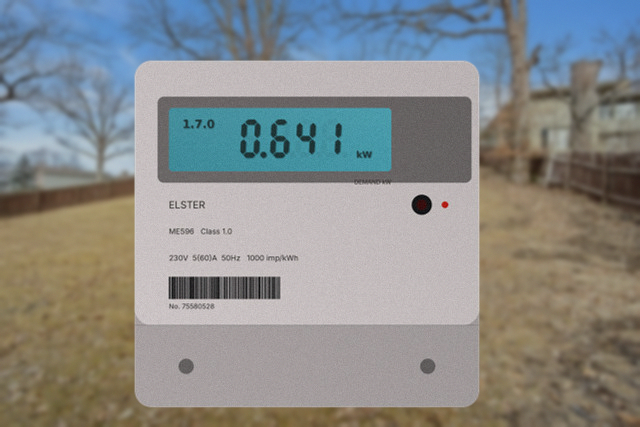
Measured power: 0.641 kW
